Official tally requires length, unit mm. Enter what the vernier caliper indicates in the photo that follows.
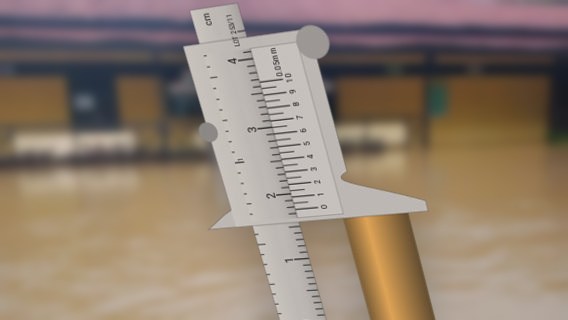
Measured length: 17.6 mm
